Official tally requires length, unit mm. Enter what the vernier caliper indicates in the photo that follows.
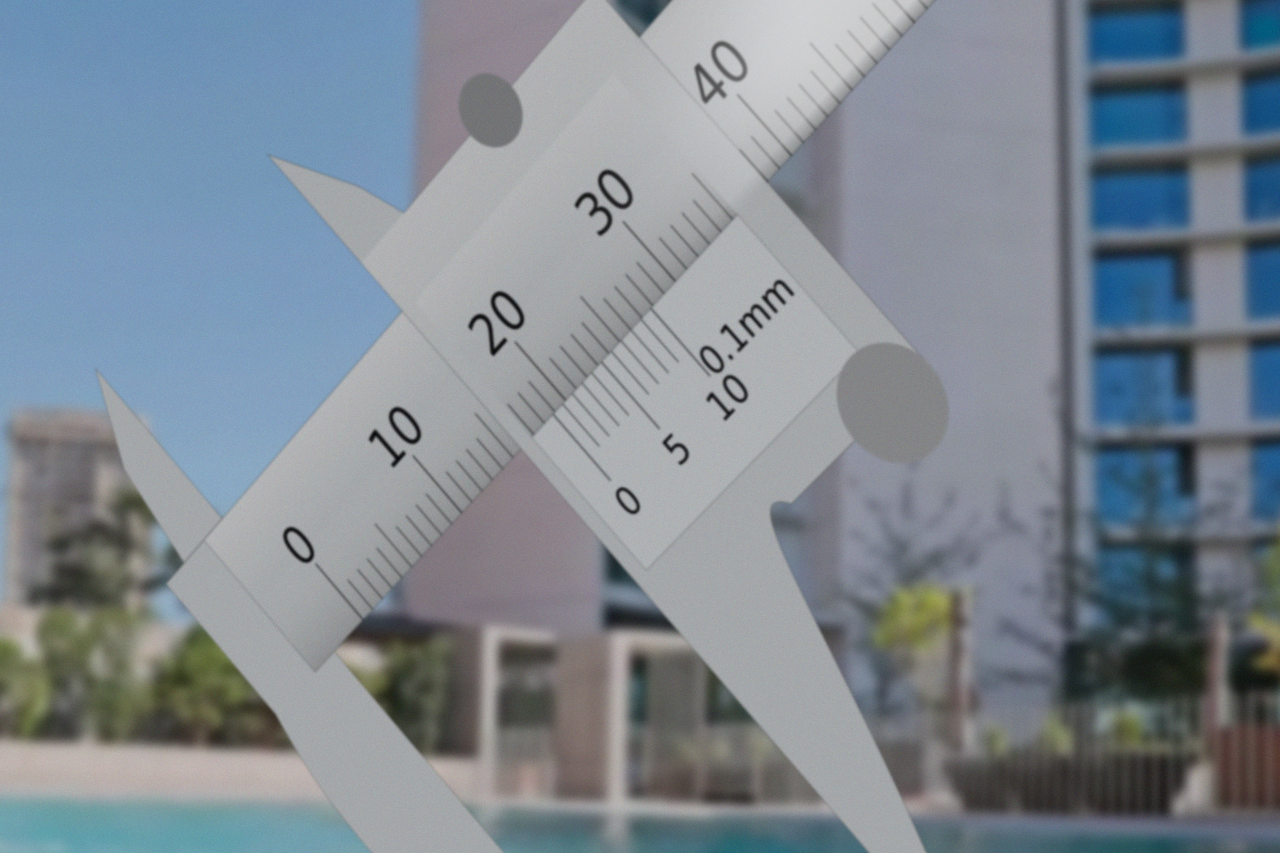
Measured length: 18.8 mm
